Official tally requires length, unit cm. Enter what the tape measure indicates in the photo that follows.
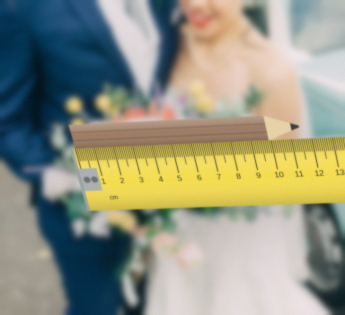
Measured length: 11.5 cm
